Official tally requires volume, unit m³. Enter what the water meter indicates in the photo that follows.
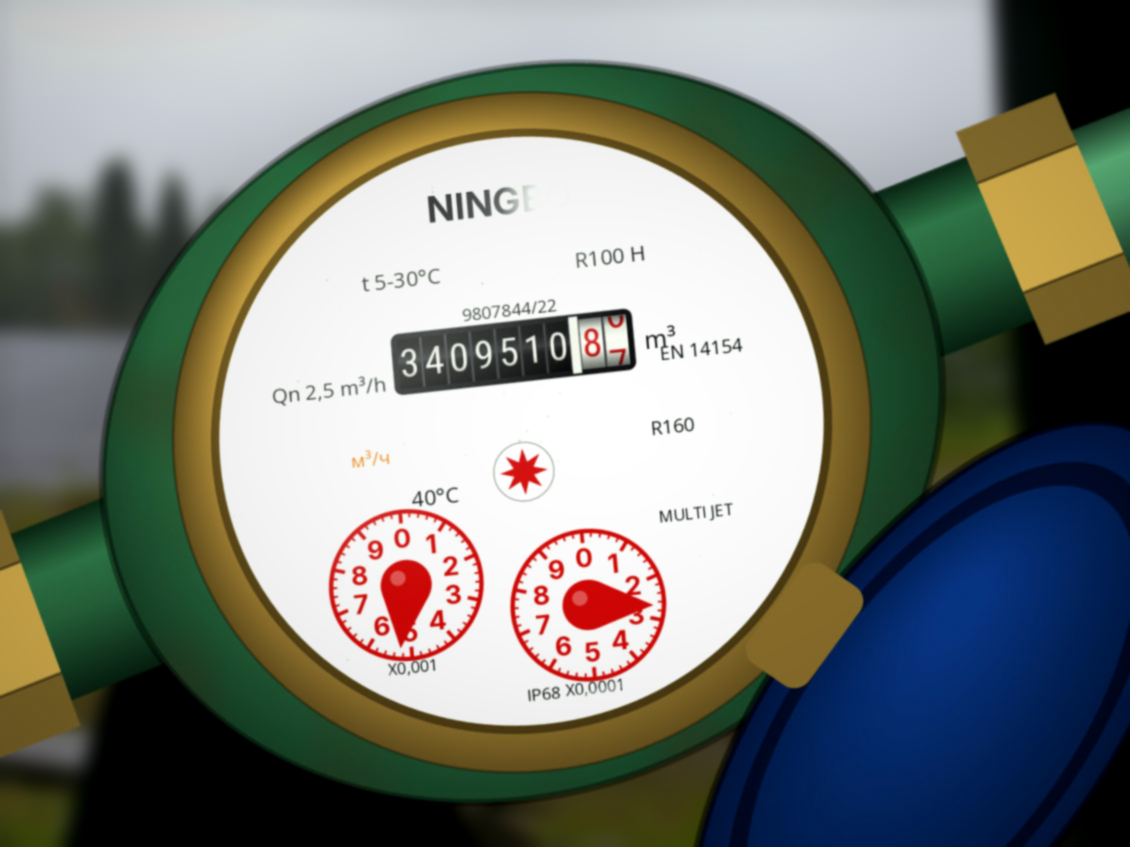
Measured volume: 3409510.8652 m³
